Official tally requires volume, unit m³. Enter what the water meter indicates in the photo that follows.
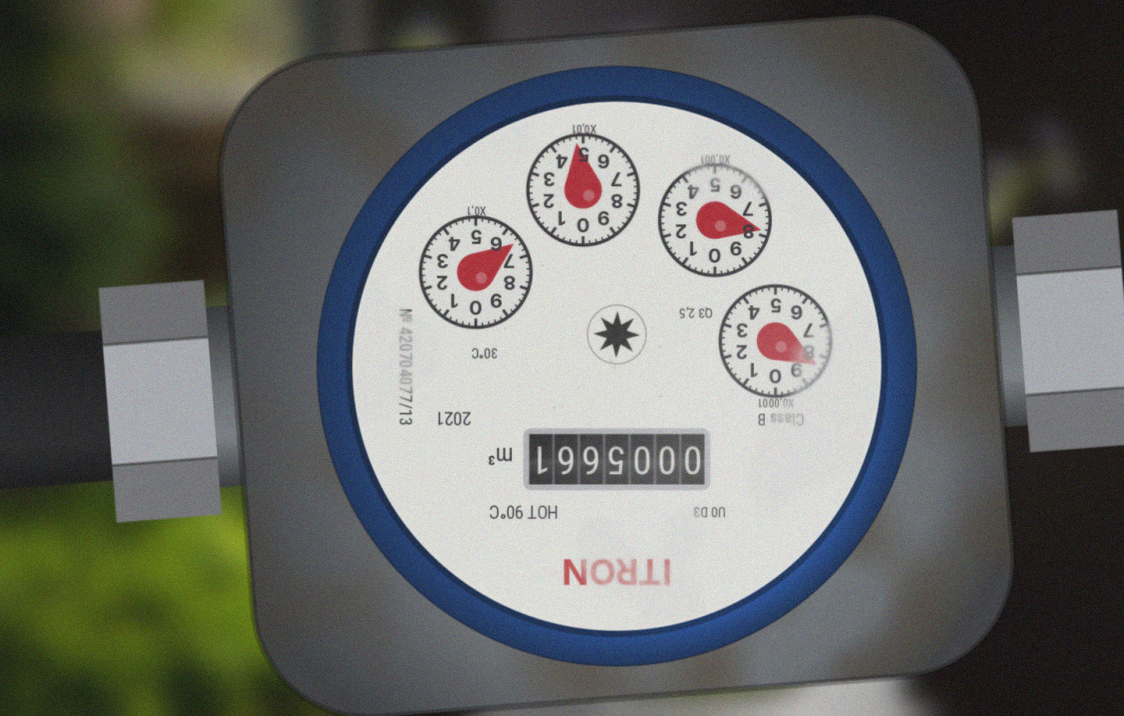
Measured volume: 5661.6478 m³
